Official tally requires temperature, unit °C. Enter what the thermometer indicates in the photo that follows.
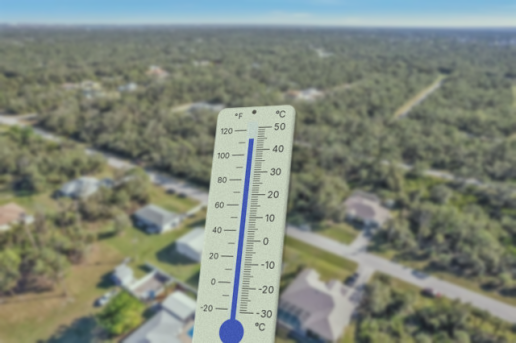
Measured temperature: 45 °C
